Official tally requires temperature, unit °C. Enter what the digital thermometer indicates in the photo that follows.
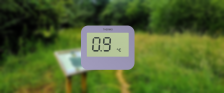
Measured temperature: 0.9 °C
